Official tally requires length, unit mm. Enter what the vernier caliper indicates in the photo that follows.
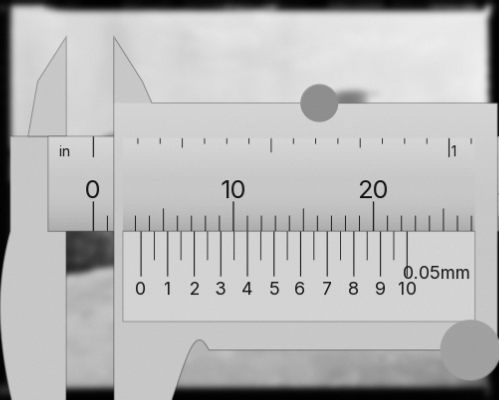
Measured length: 3.4 mm
